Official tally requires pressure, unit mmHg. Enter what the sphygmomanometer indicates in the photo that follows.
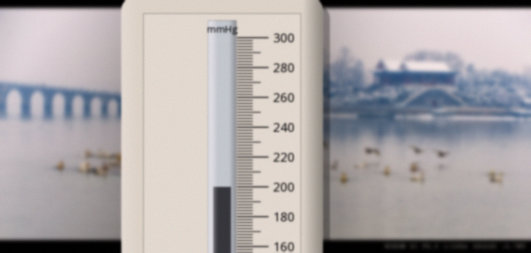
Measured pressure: 200 mmHg
